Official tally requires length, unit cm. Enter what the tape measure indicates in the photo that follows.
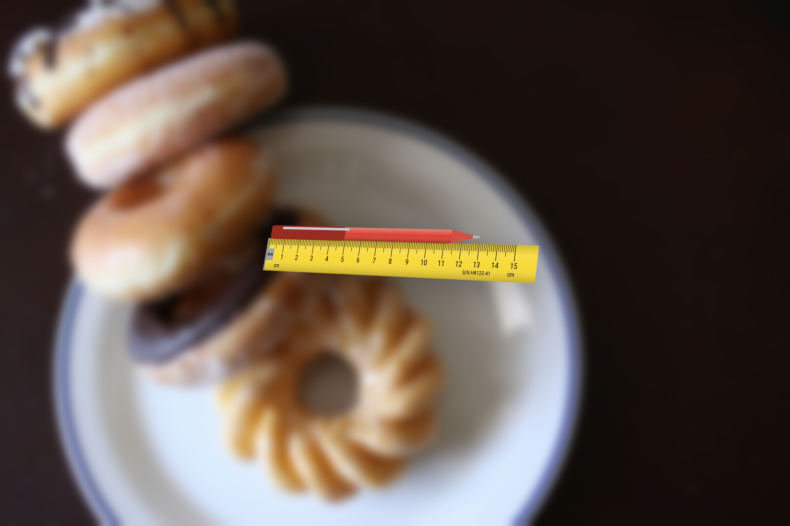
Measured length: 13 cm
